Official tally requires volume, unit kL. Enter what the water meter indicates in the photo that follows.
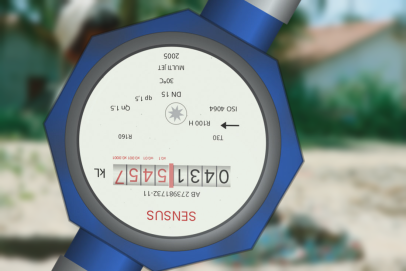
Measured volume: 431.5457 kL
